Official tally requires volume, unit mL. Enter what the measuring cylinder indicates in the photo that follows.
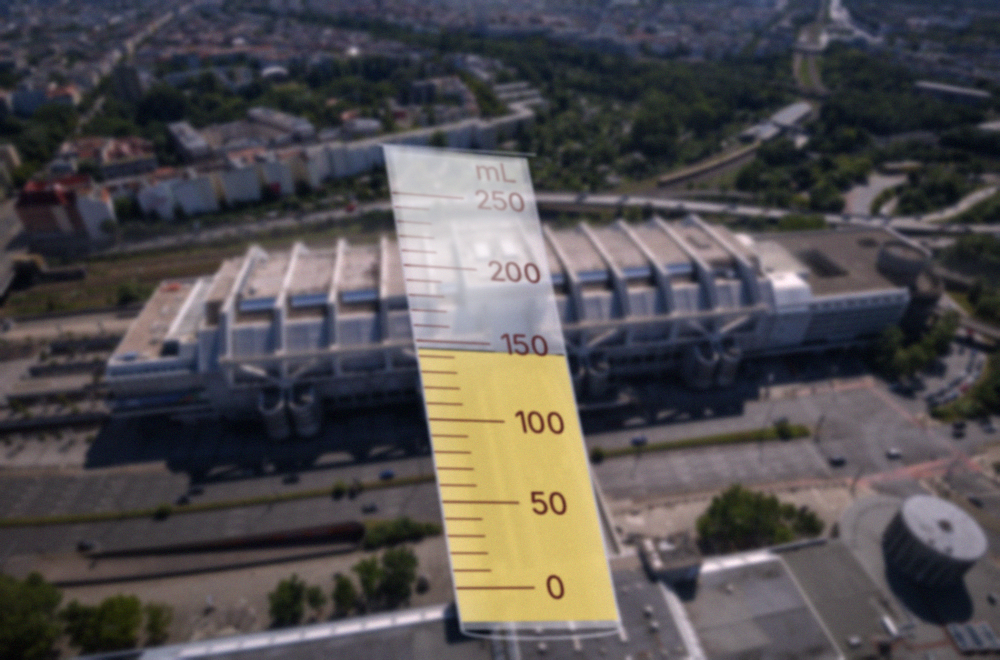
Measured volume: 145 mL
